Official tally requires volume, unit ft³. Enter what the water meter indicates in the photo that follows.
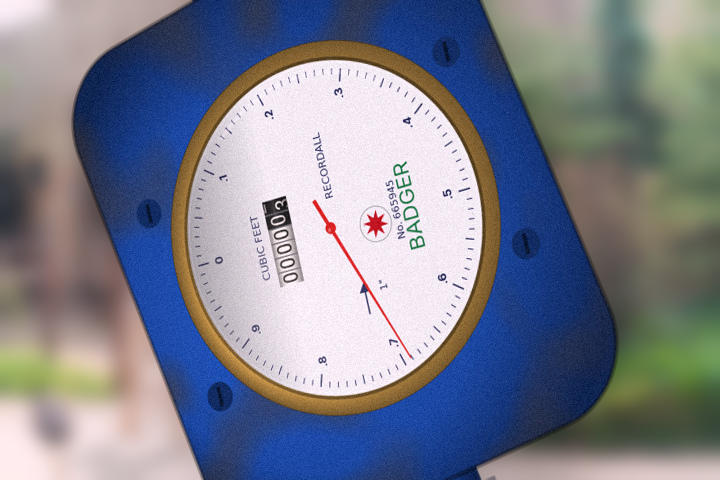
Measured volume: 2.69 ft³
